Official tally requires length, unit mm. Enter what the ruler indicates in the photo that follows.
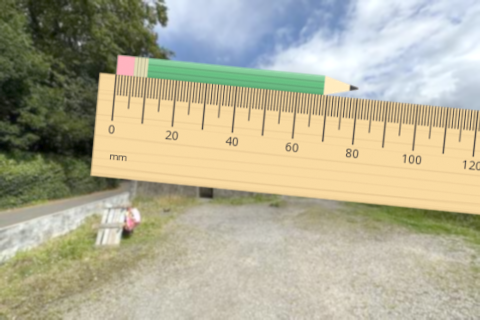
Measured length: 80 mm
